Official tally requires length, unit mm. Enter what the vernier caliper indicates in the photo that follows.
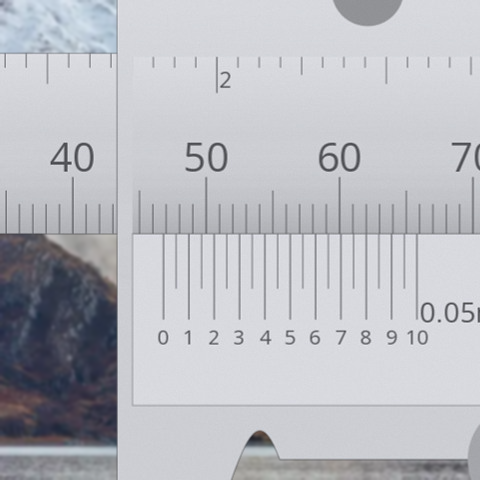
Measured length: 46.8 mm
